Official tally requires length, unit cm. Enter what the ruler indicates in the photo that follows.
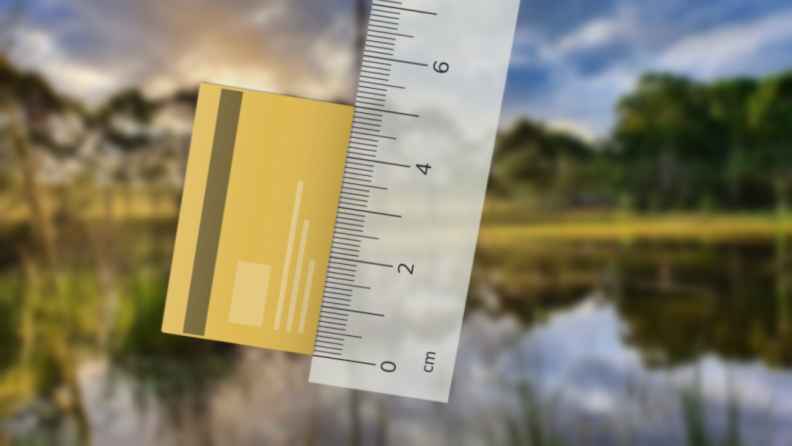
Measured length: 5 cm
